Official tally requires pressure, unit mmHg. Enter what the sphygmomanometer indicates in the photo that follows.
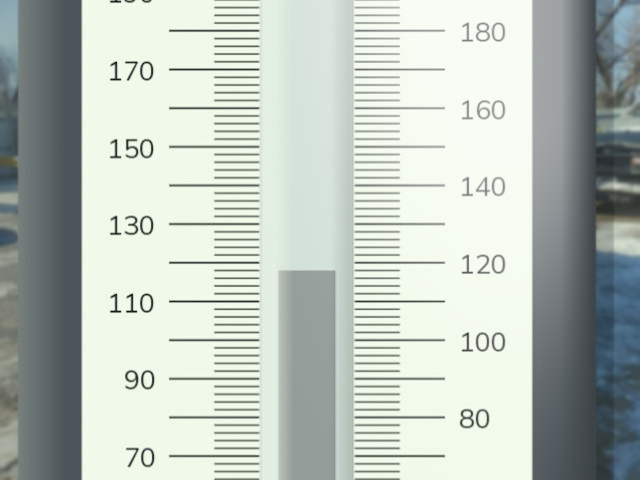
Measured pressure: 118 mmHg
